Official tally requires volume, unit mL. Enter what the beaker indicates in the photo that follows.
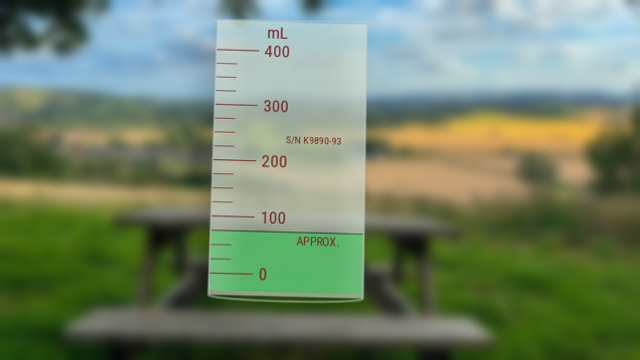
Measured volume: 75 mL
